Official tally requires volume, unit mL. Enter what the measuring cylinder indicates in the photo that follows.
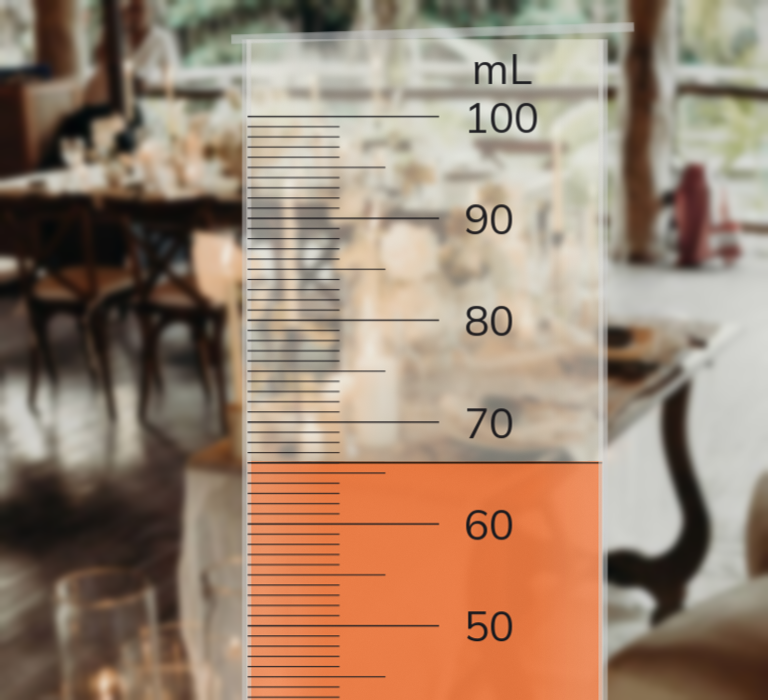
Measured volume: 66 mL
